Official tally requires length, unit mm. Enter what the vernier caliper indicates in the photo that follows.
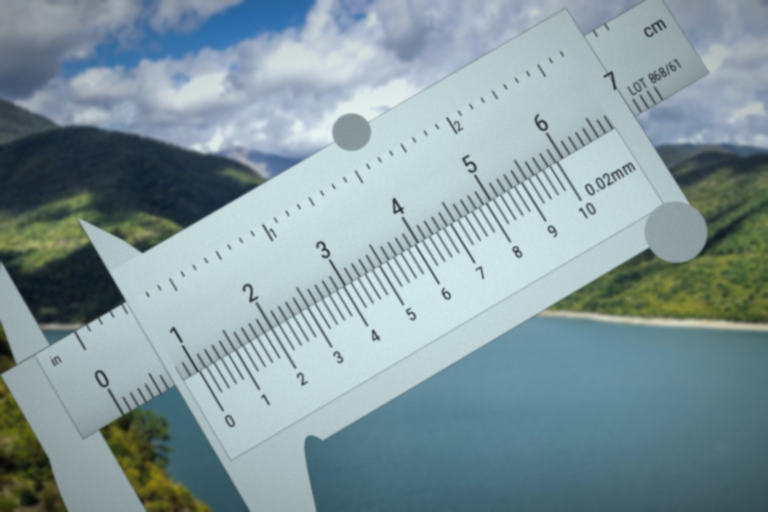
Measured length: 10.2 mm
